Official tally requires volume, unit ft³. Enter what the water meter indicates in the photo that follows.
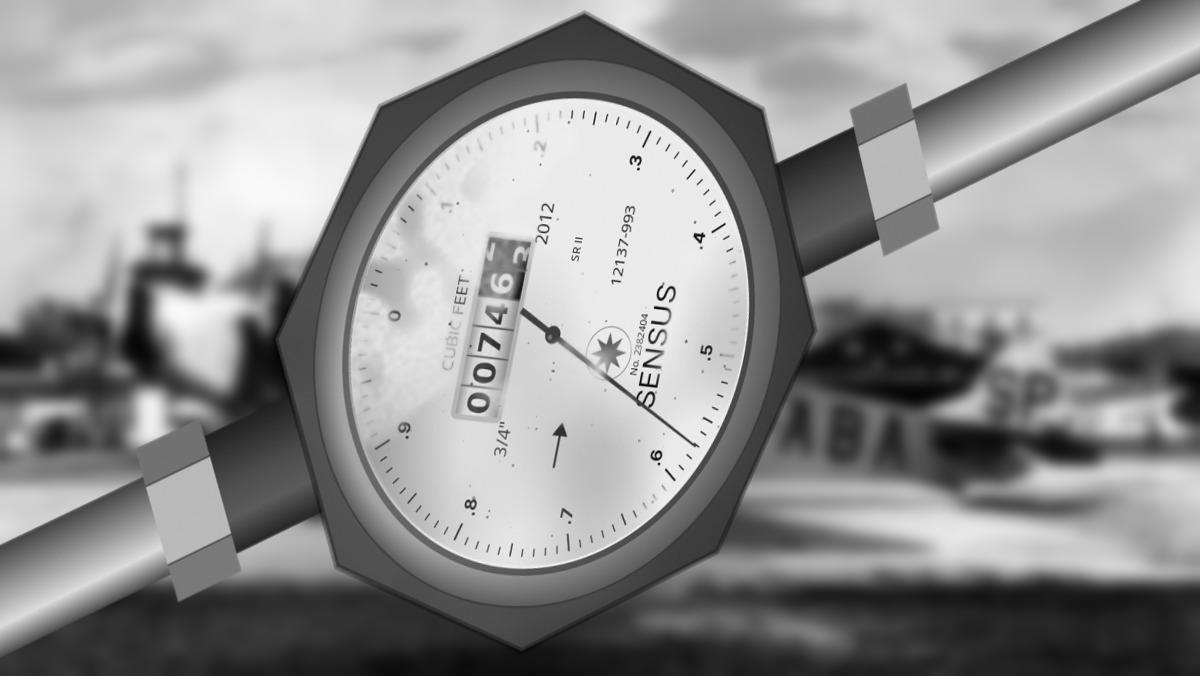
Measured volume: 7462.57 ft³
